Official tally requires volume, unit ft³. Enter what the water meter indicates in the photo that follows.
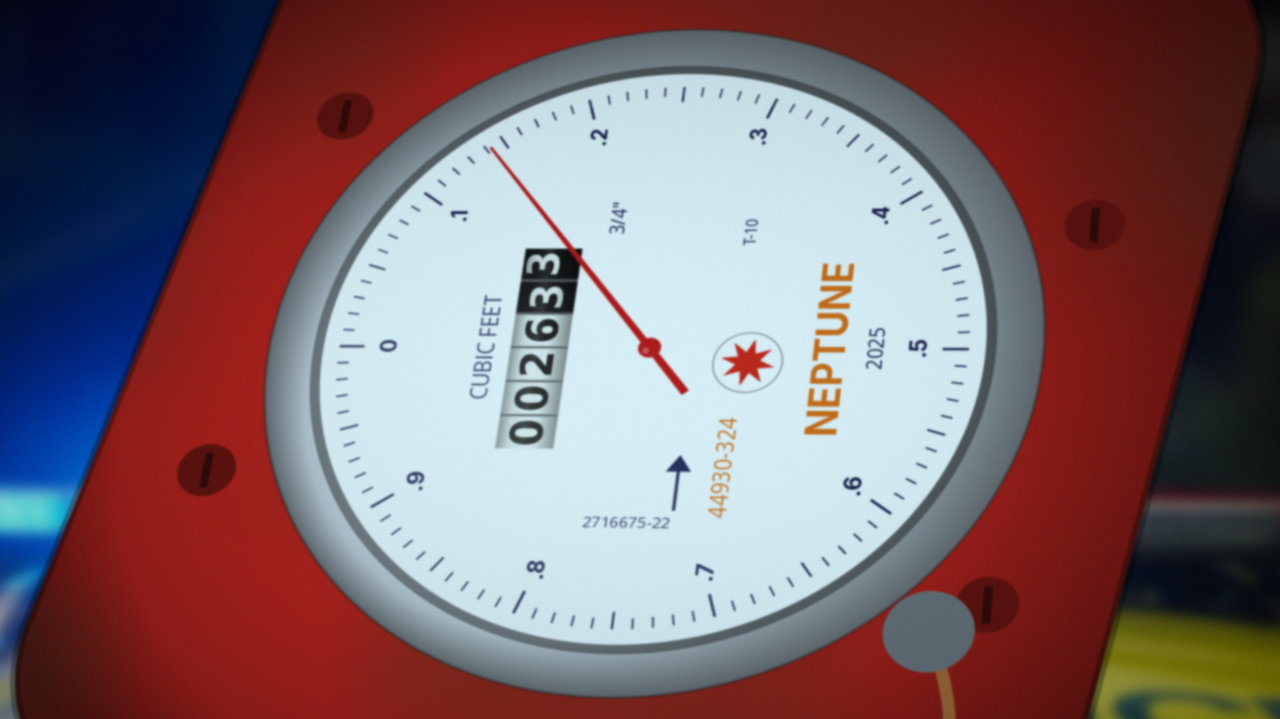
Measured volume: 2633.14 ft³
